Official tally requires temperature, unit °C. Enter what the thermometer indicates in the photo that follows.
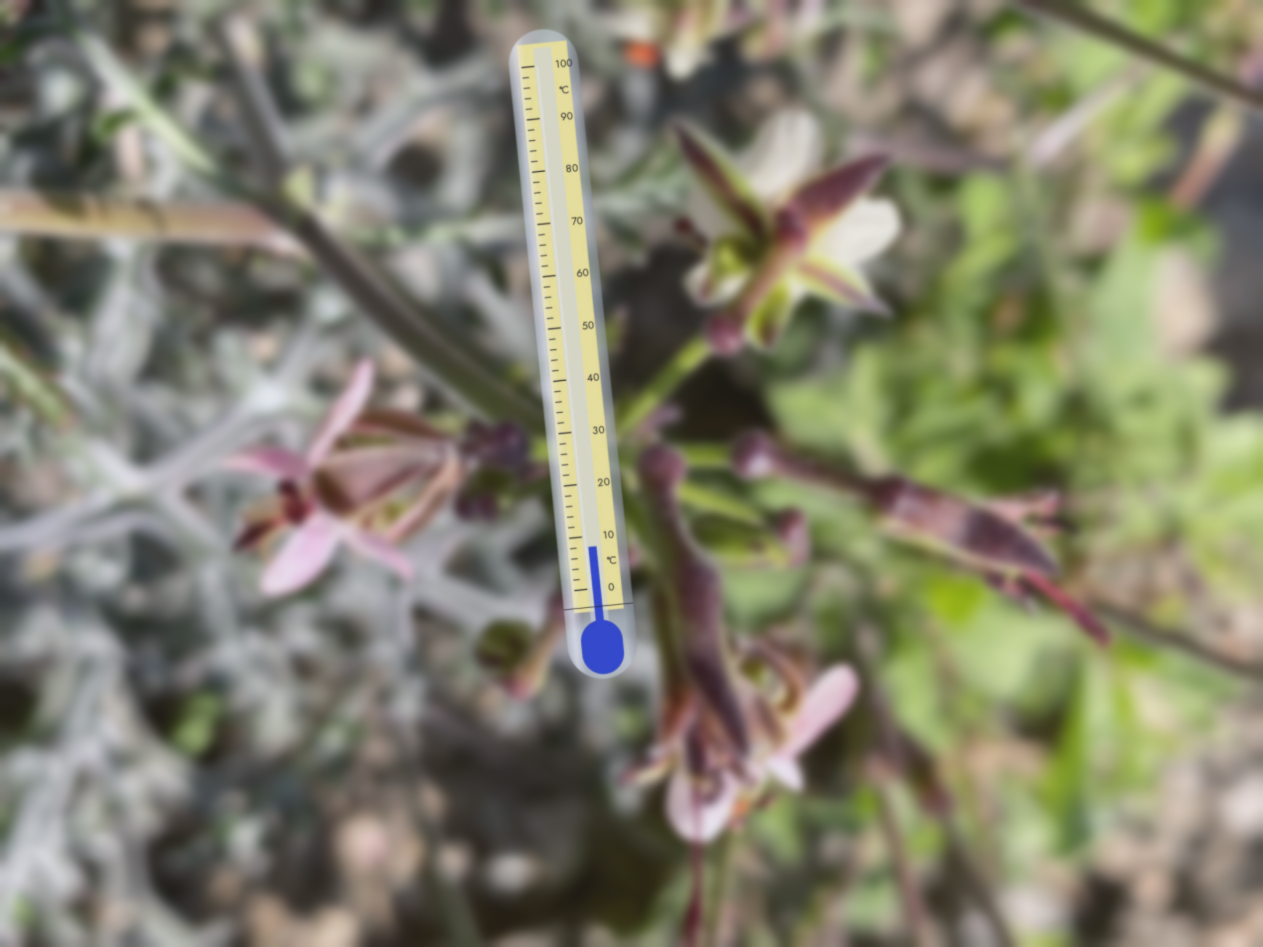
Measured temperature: 8 °C
